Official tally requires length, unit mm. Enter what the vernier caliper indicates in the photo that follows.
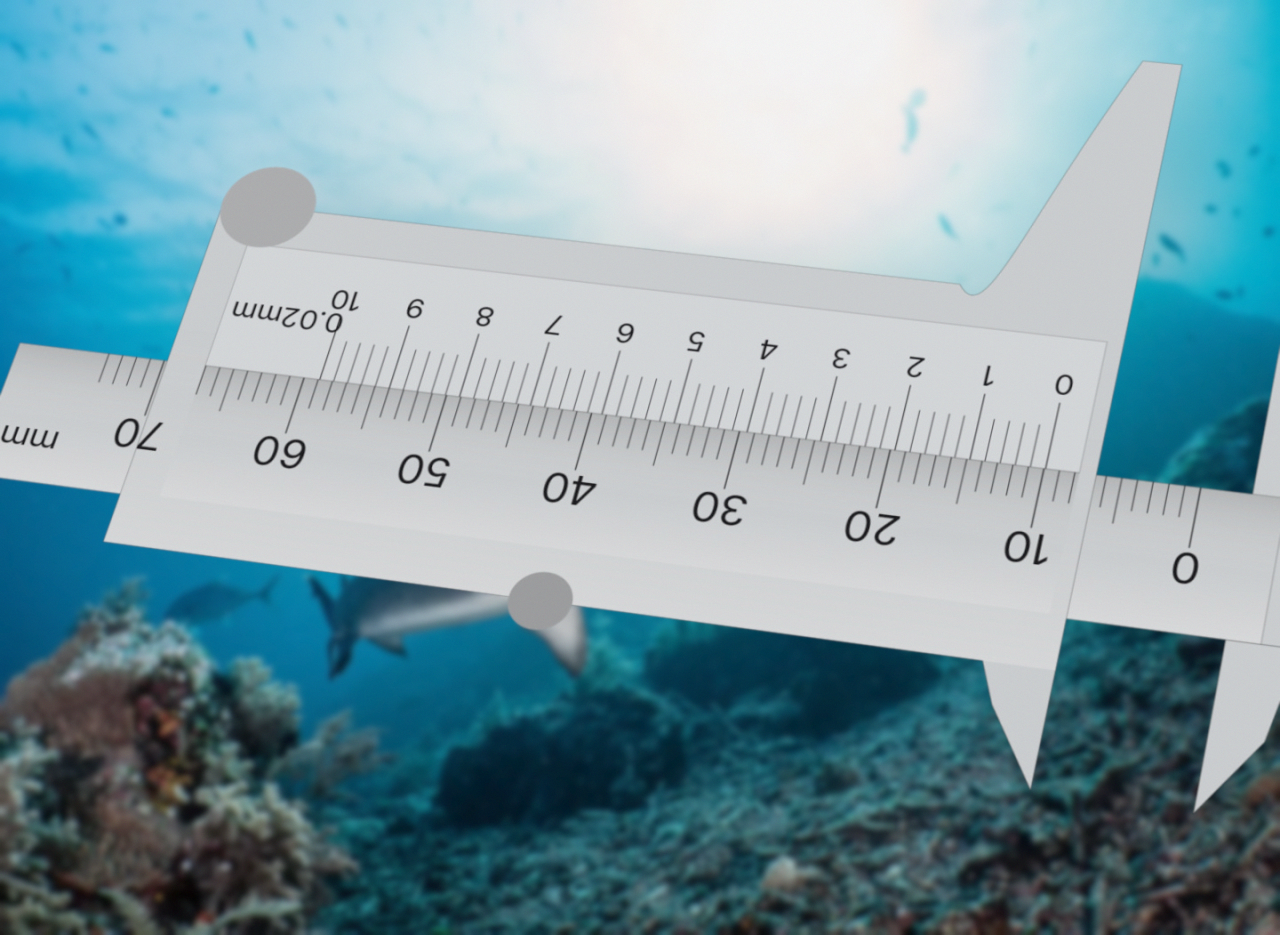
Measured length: 9.9 mm
